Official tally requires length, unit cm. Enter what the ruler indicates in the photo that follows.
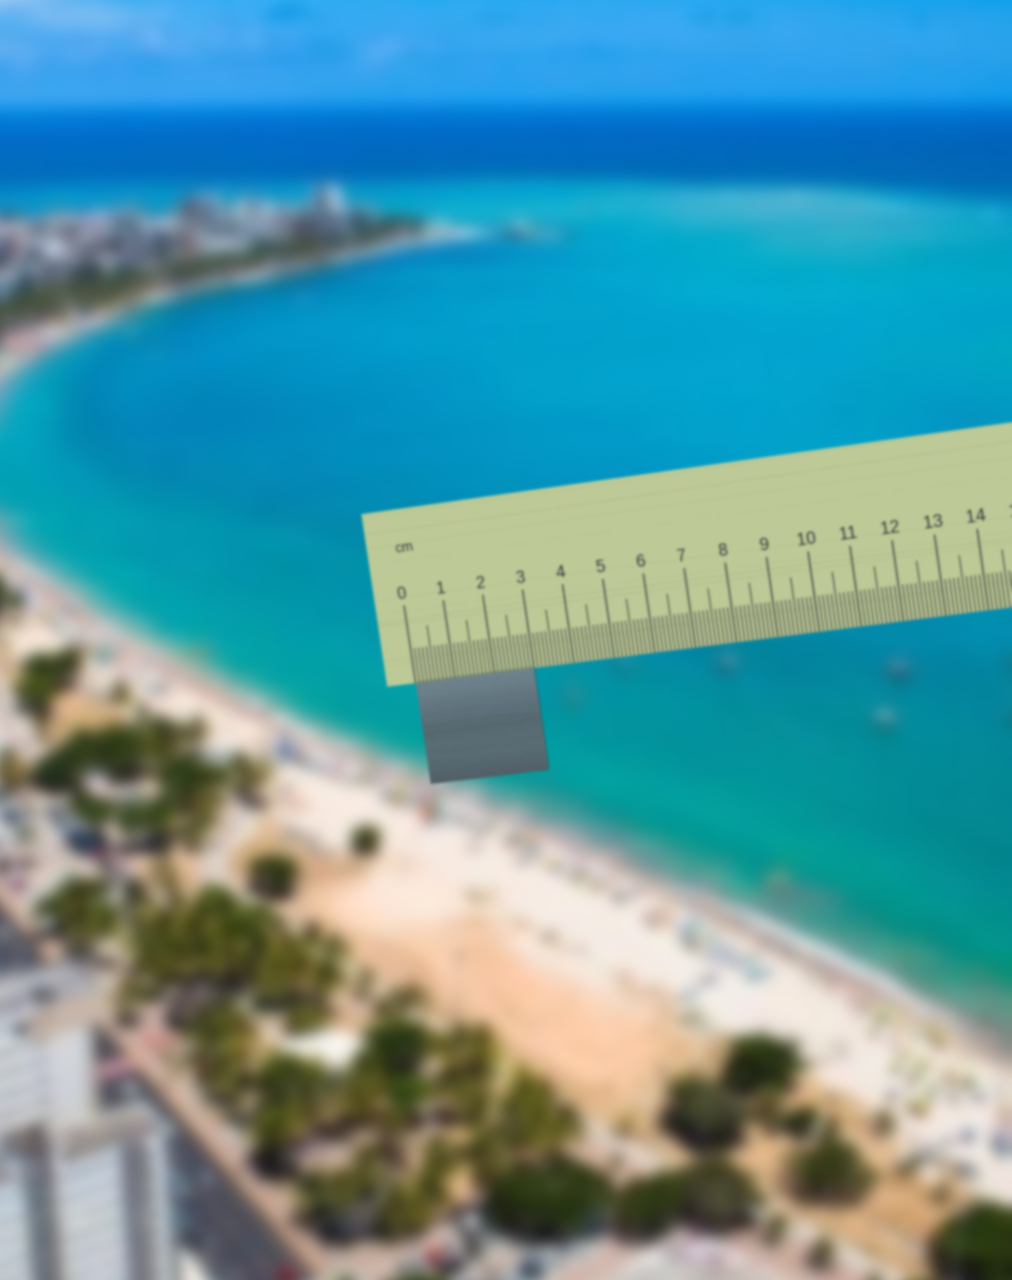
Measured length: 3 cm
